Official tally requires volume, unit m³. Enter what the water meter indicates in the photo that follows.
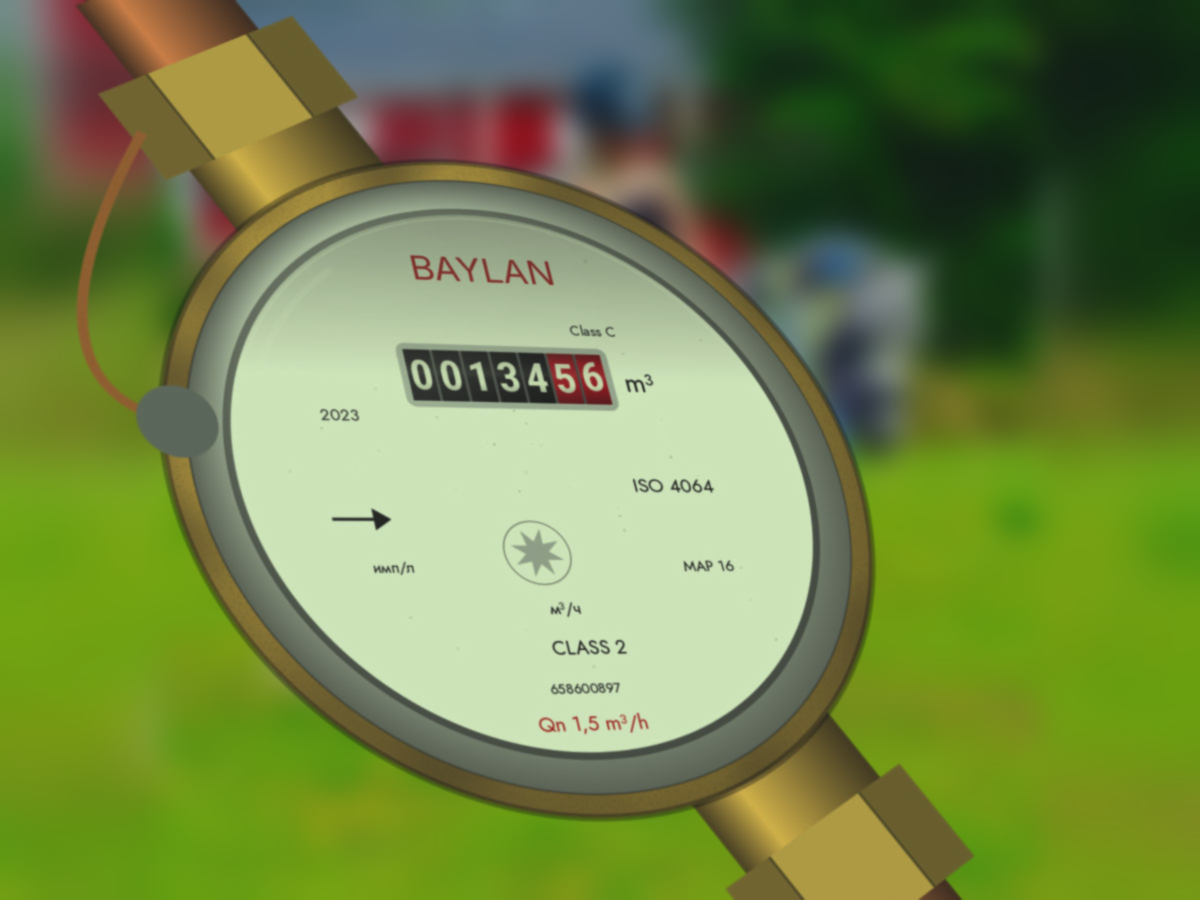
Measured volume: 134.56 m³
